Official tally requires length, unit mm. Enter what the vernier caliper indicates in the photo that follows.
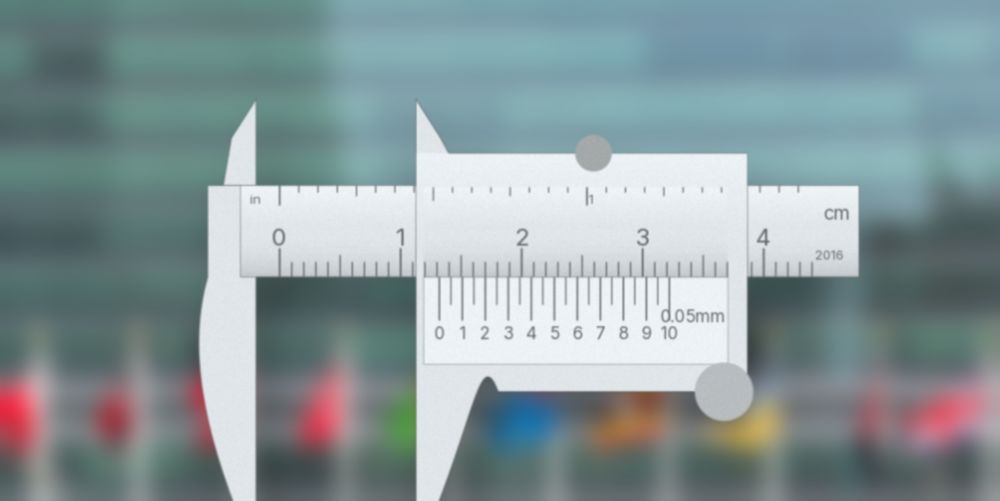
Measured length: 13.2 mm
